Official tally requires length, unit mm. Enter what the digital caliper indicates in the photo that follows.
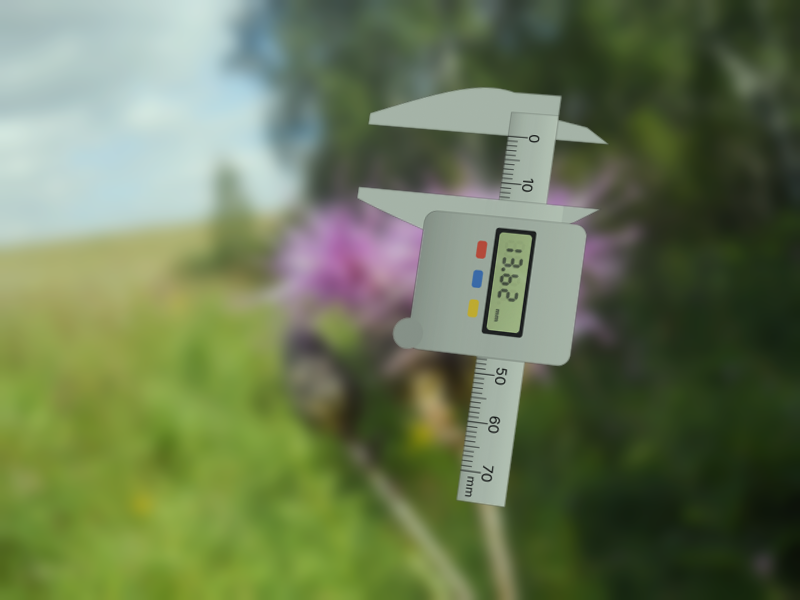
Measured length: 13.62 mm
